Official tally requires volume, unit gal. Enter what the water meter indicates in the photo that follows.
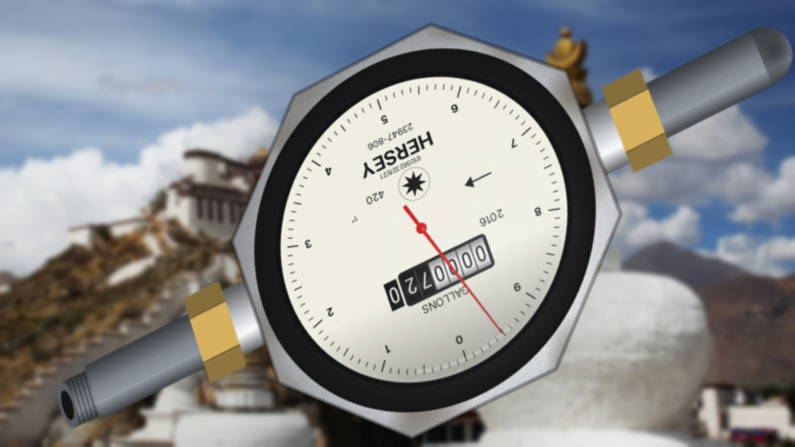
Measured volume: 719.5 gal
